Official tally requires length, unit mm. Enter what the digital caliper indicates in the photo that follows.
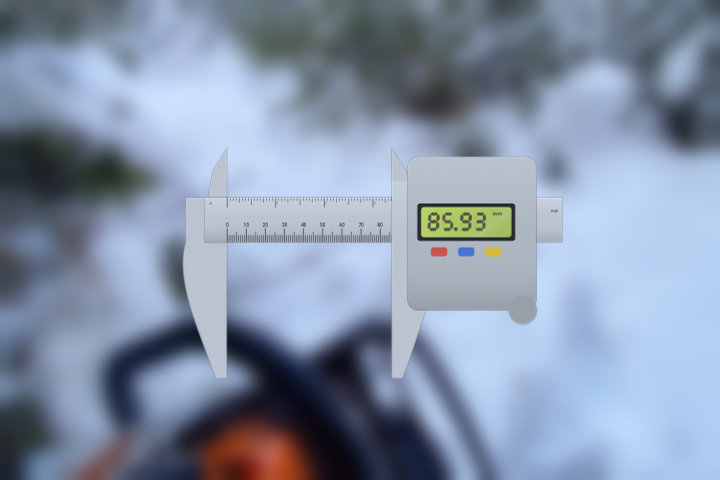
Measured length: 85.93 mm
